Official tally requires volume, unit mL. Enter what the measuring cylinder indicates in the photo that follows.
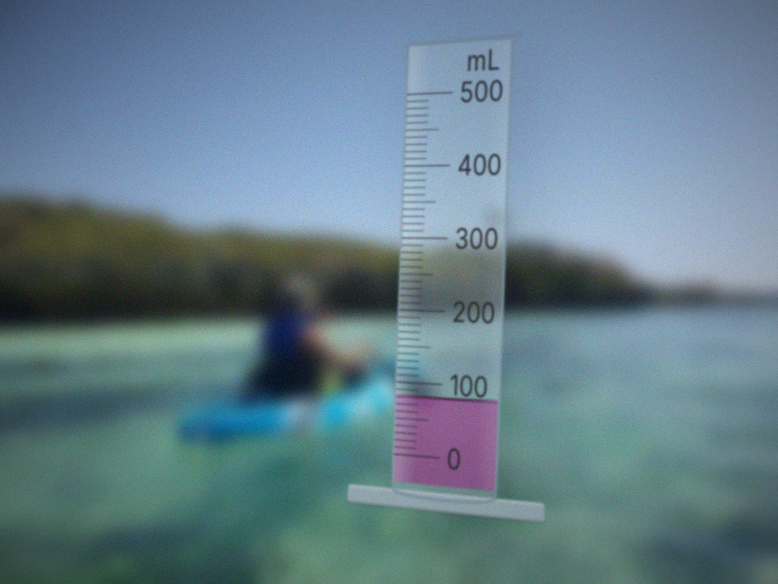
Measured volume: 80 mL
